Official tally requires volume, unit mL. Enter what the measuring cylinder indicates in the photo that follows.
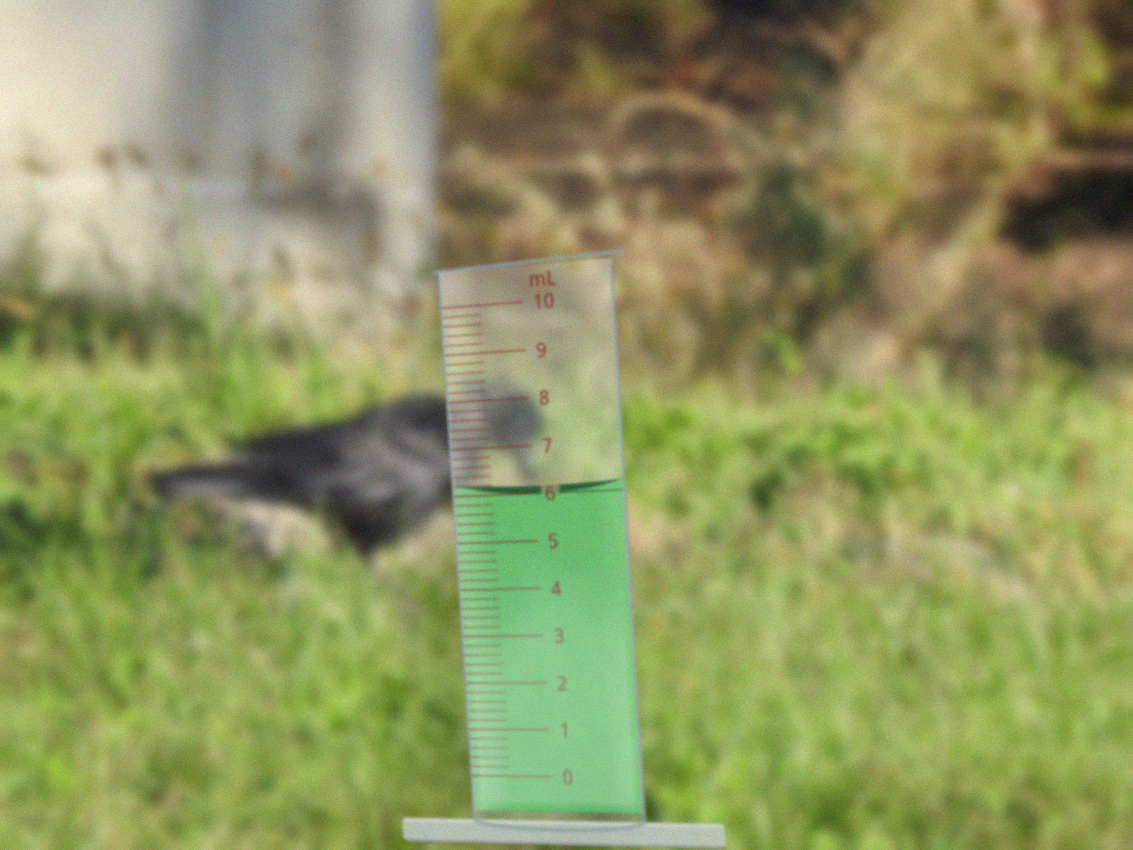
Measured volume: 6 mL
